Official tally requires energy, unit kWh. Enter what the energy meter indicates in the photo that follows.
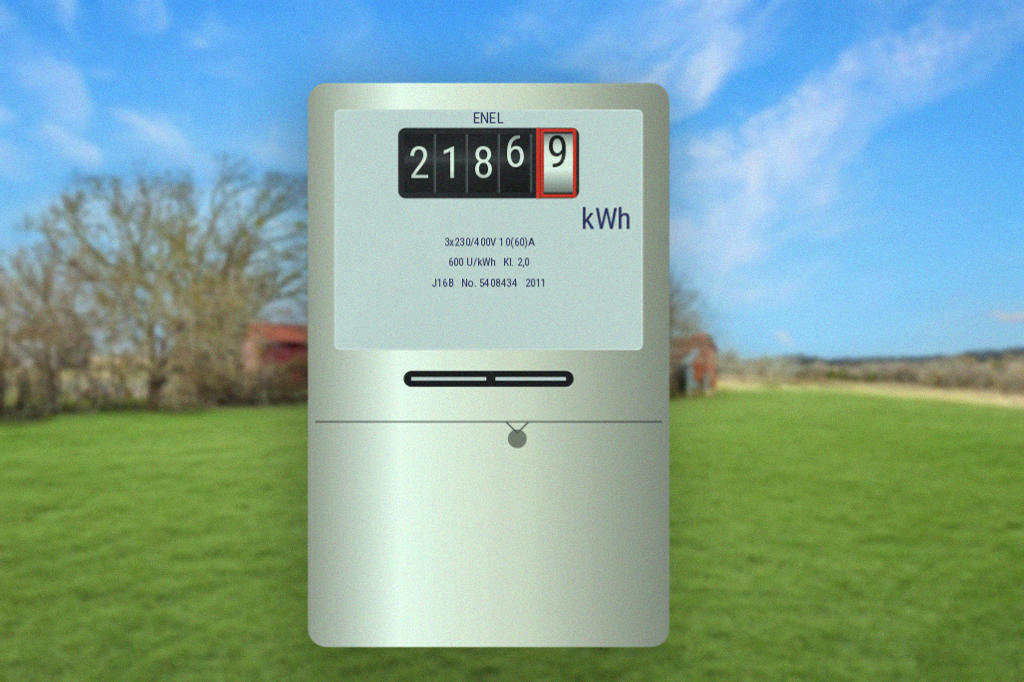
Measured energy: 2186.9 kWh
